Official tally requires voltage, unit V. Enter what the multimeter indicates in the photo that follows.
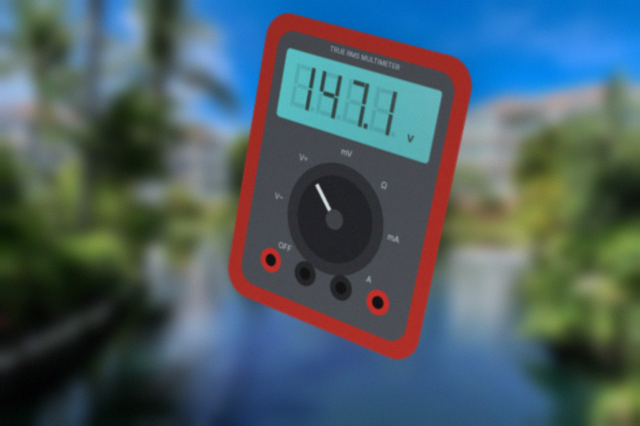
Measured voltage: 147.1 V
